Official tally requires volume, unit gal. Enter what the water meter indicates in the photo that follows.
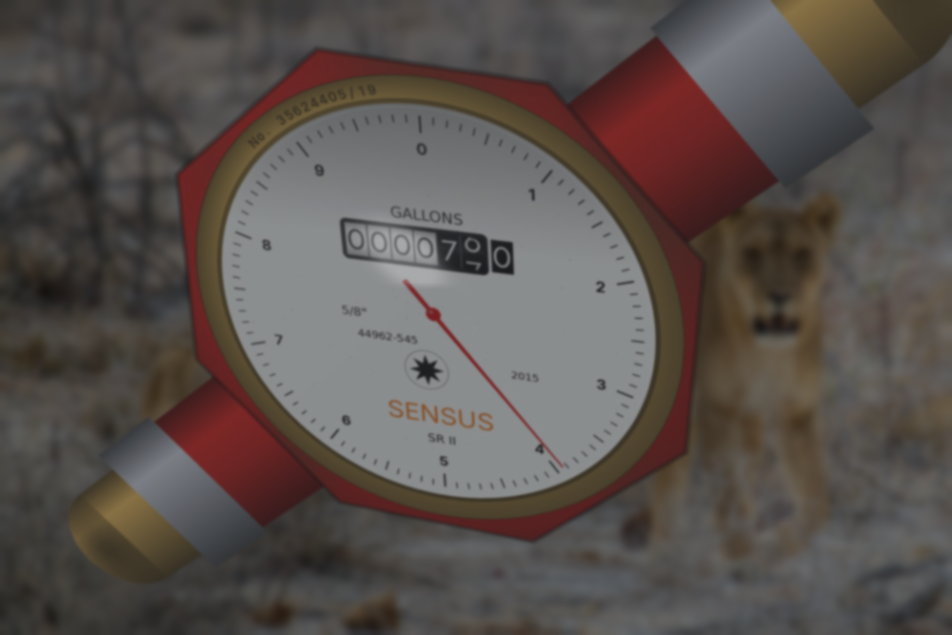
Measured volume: 763.9 gal
